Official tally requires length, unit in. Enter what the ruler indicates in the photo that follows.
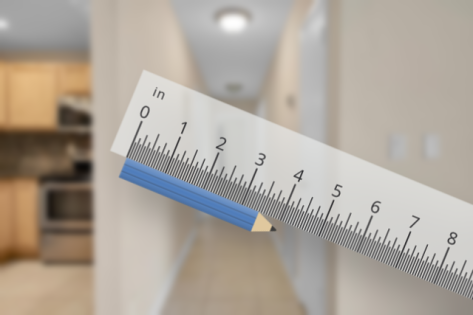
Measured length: 4 in
